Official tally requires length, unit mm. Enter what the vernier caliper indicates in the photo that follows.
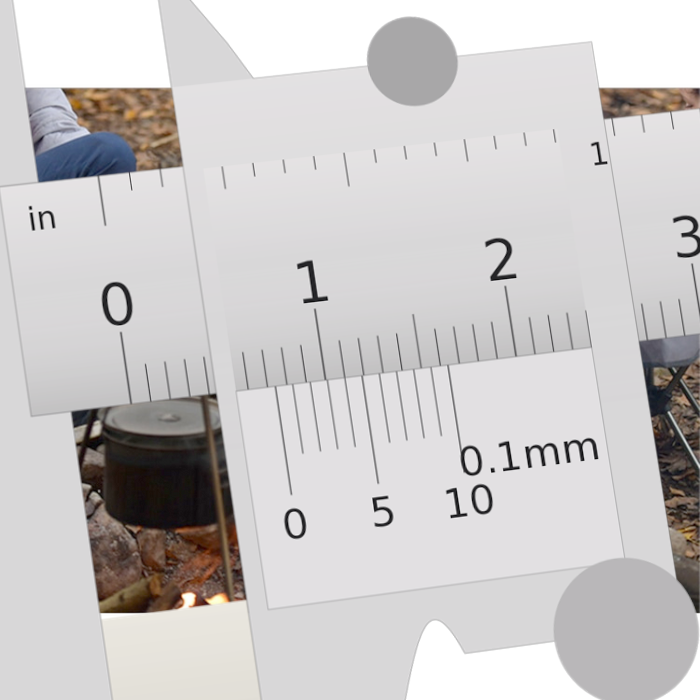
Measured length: 7.4 mm
